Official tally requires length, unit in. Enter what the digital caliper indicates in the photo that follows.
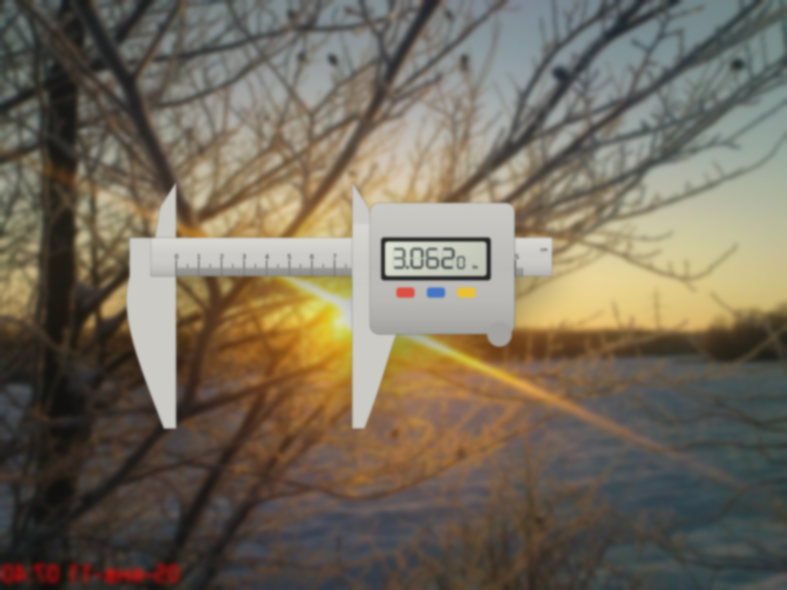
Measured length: 3.0620 in
